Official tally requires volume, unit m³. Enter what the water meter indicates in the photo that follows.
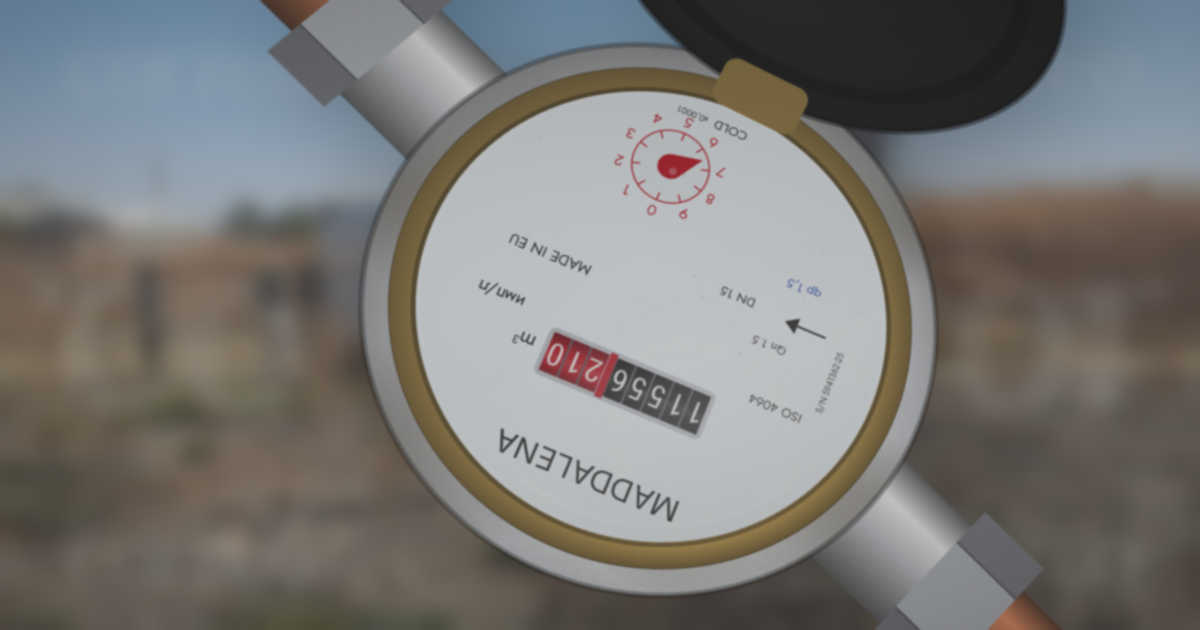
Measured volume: 11556.2106 m³
